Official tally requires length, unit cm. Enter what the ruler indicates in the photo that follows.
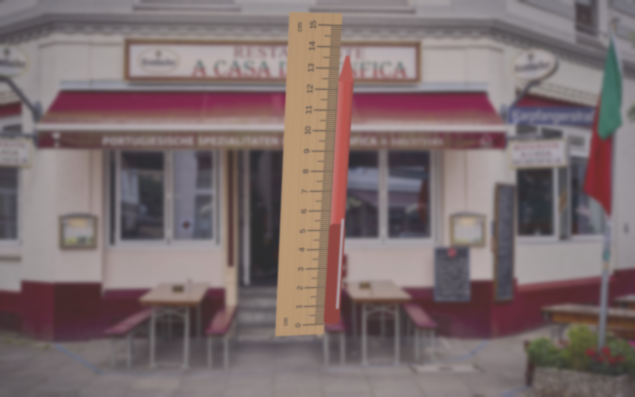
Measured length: 14 cm
